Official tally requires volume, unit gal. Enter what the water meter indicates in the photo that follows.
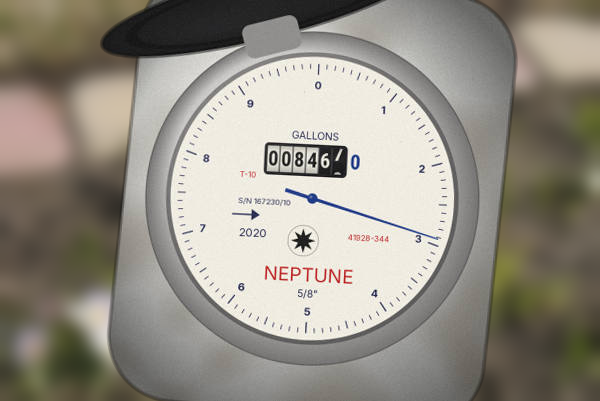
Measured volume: 84672.9 gal
